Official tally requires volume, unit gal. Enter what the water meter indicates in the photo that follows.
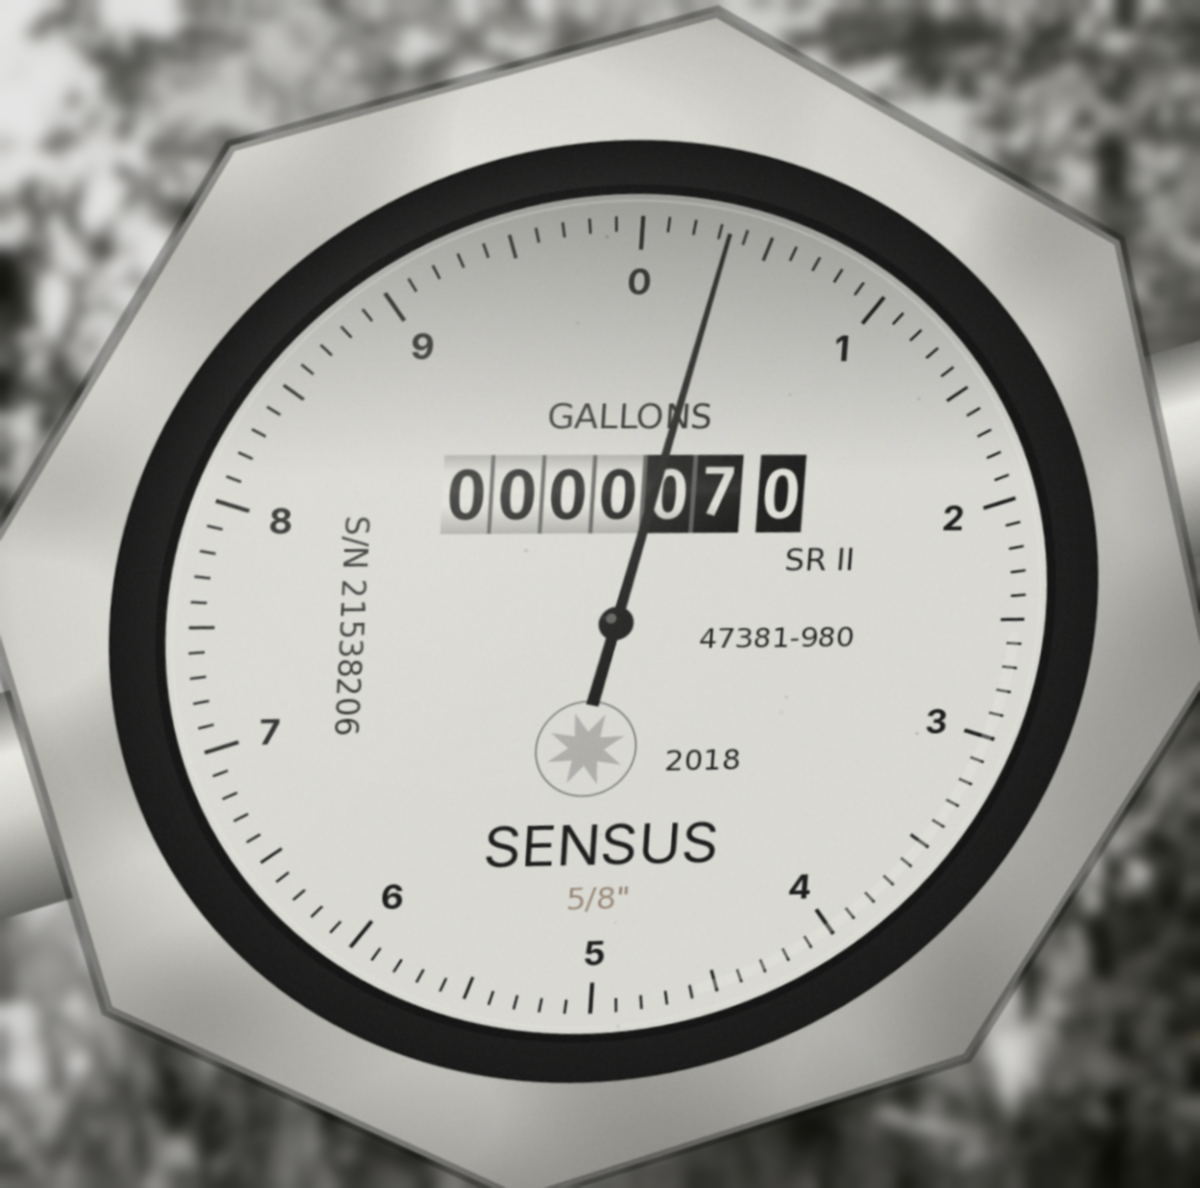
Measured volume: 70.3 gal
